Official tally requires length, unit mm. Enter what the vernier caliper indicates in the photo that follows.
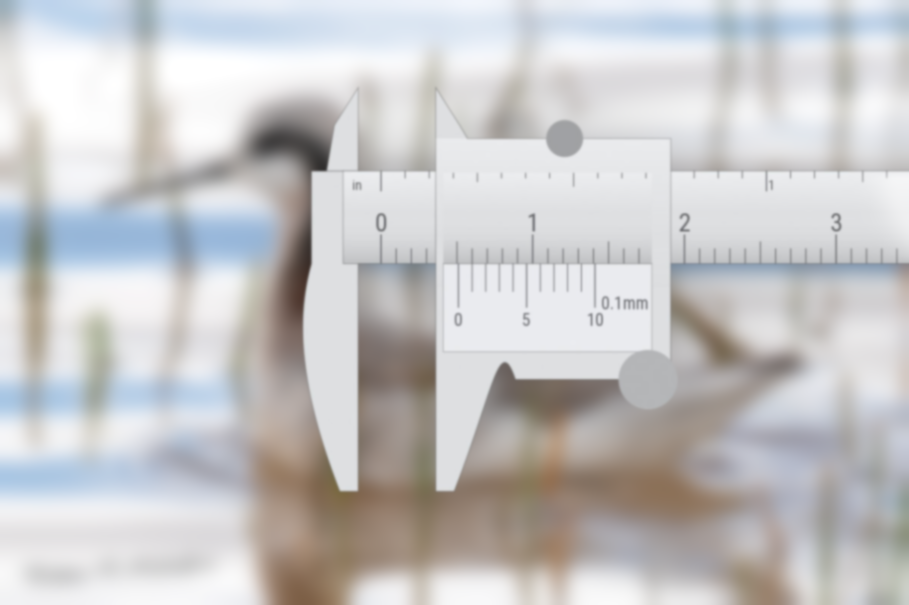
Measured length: 5.1 mm
